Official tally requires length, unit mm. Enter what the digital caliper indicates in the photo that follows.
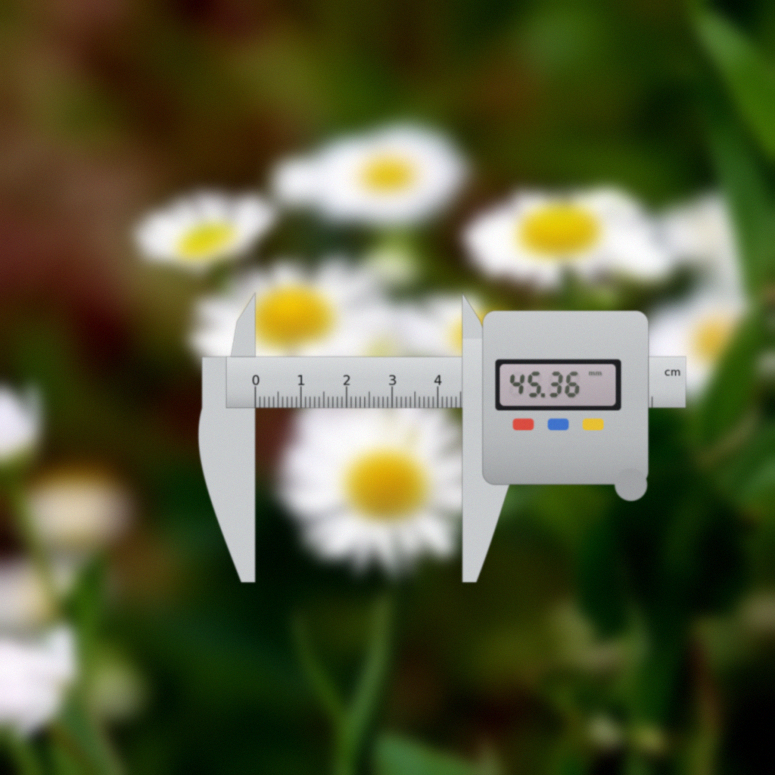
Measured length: 45.36 mm
